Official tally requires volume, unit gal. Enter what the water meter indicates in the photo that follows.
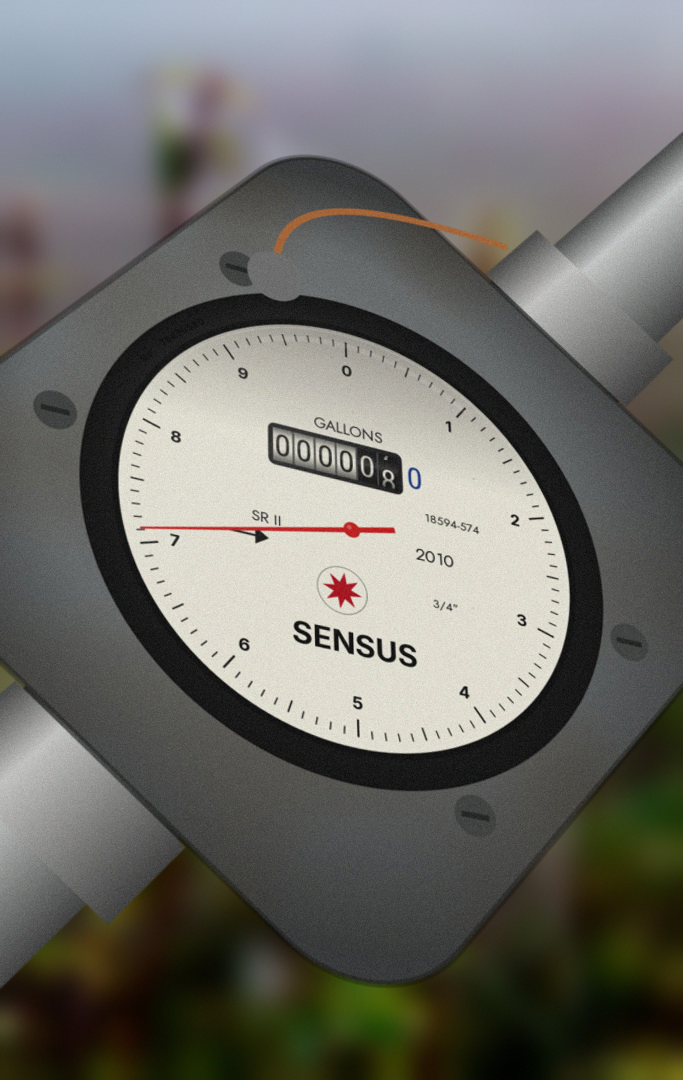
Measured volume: 77.1 gal
